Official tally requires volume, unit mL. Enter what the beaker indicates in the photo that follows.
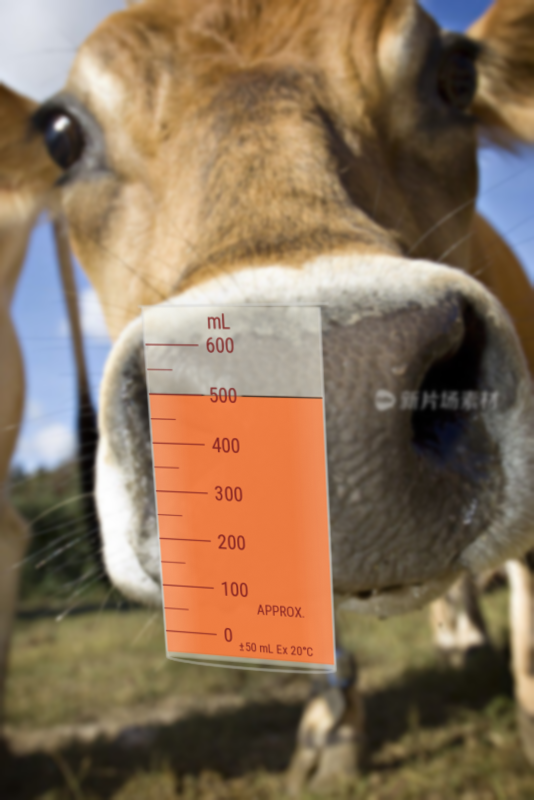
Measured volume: 500 mL
